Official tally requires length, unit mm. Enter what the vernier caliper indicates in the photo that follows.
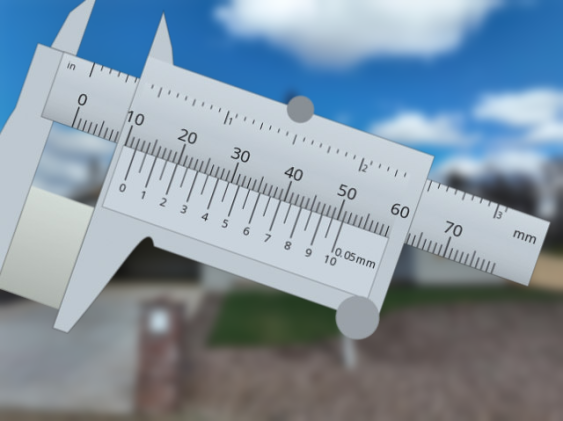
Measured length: 12.0 mm
